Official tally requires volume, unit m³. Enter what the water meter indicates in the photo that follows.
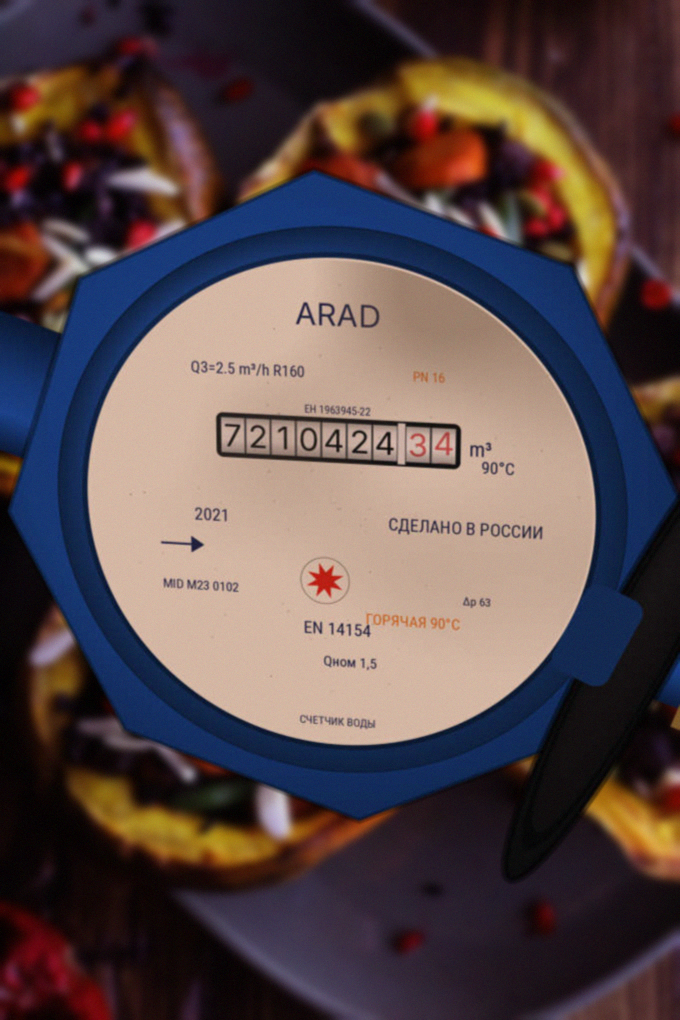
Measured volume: 7210424.34 m³
